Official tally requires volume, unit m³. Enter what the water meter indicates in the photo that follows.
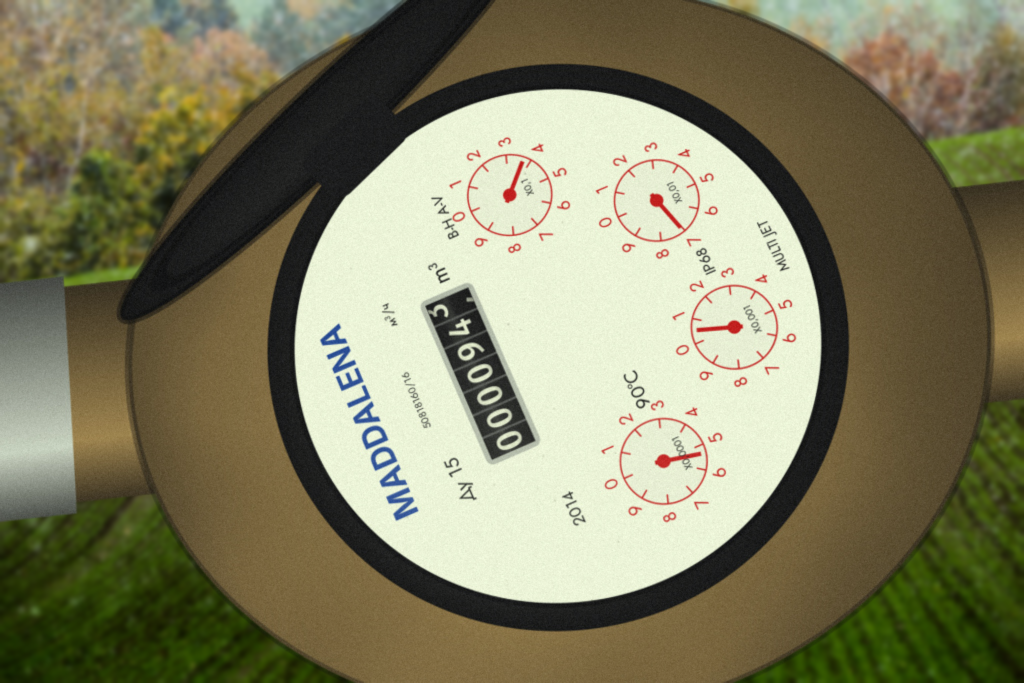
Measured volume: 943.3705 m³
